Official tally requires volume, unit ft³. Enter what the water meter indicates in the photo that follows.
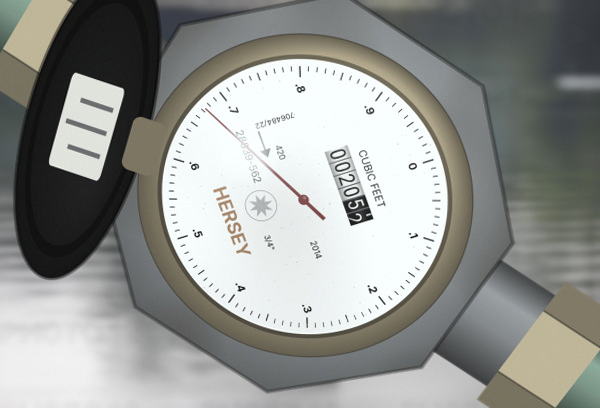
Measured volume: 2051.67 ft³
